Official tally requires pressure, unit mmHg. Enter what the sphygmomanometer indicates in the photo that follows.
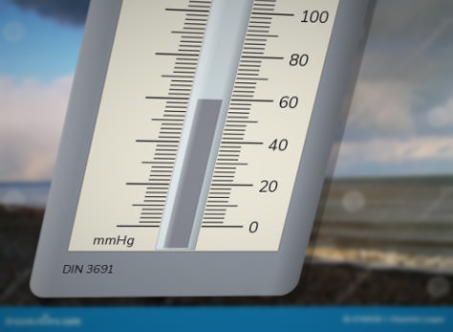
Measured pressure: 60 mmHg
